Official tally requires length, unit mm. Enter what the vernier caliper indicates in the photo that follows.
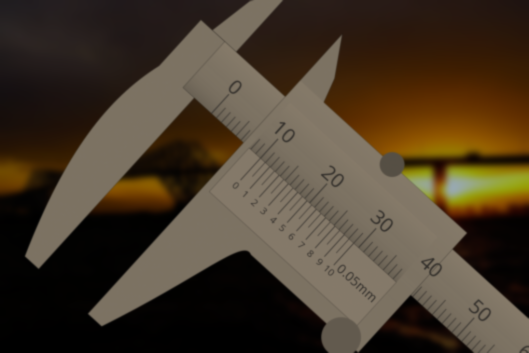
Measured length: 10.0 mm
